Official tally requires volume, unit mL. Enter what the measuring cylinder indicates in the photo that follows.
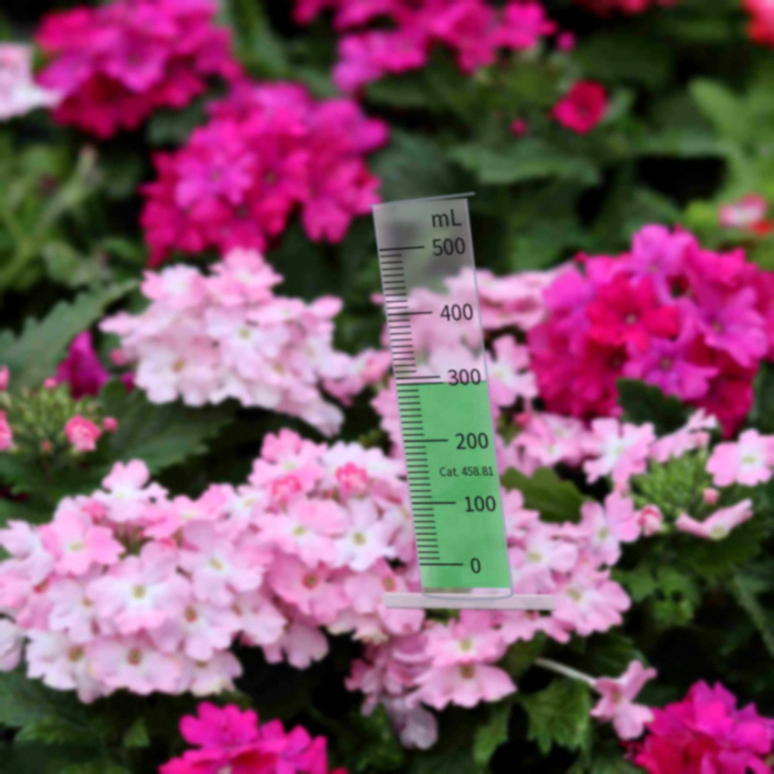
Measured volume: 290 mL
